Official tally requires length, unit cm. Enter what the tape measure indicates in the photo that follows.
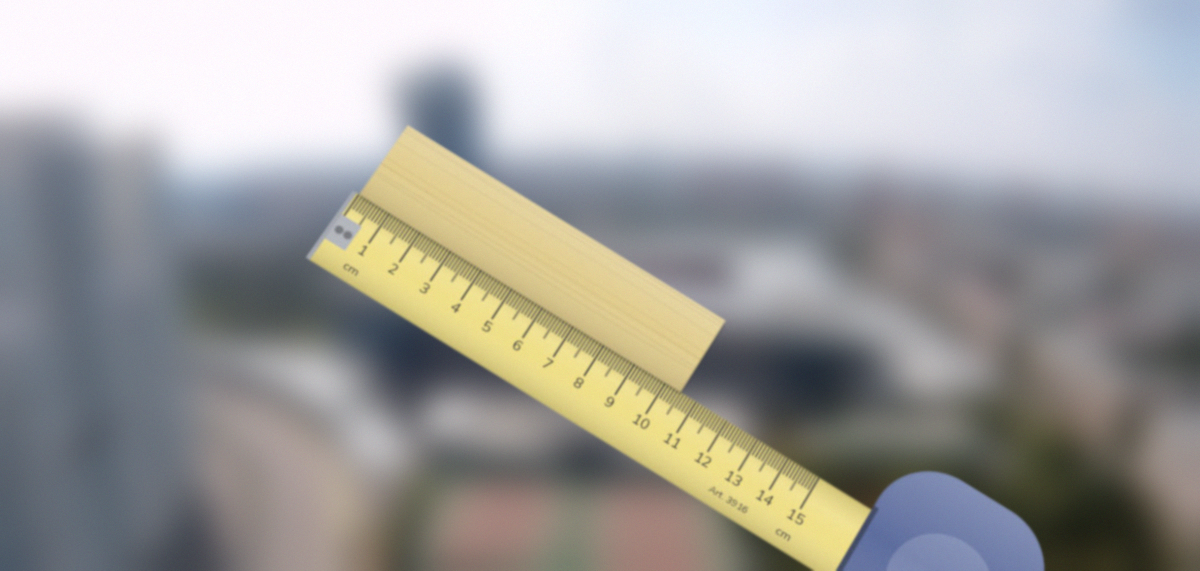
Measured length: 10.5 cm
